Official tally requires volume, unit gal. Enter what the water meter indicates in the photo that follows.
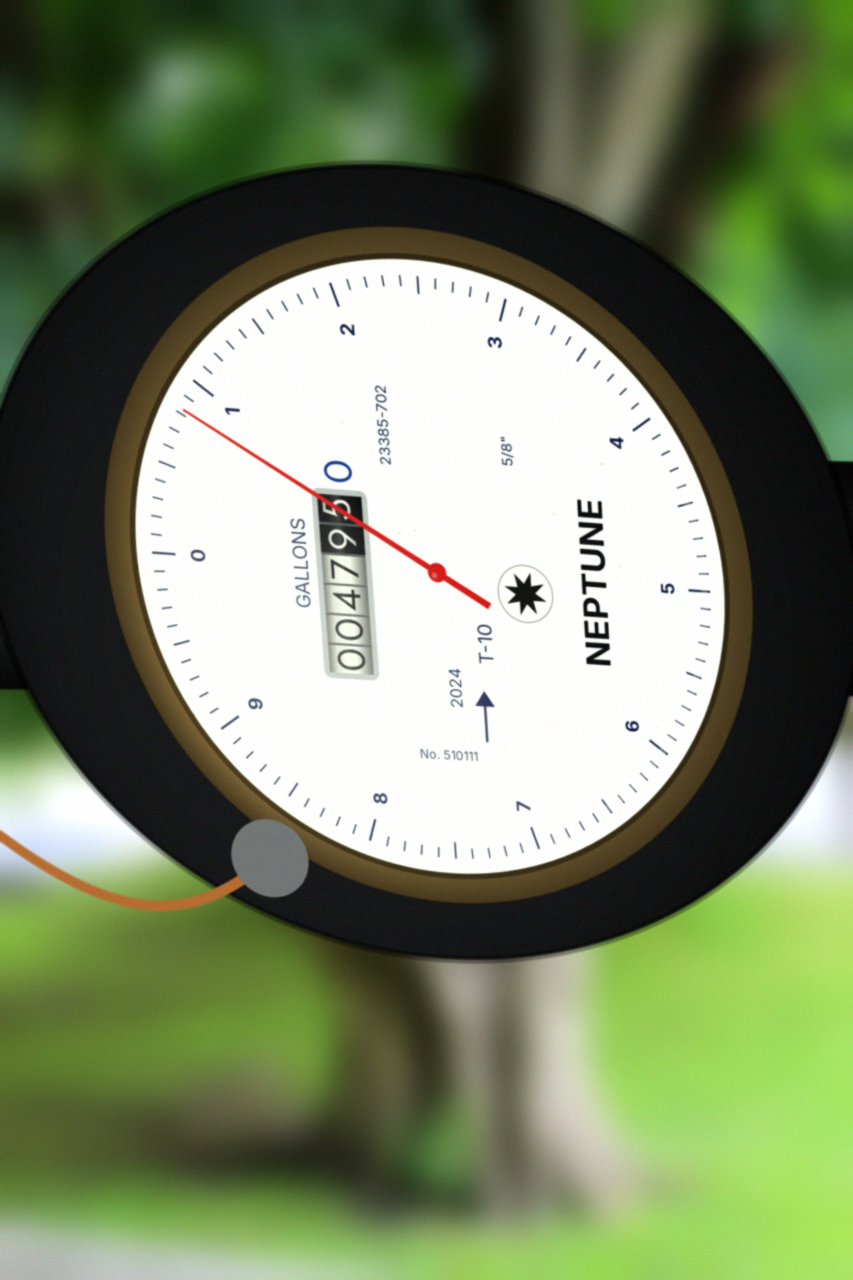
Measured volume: 47950.8 gal
